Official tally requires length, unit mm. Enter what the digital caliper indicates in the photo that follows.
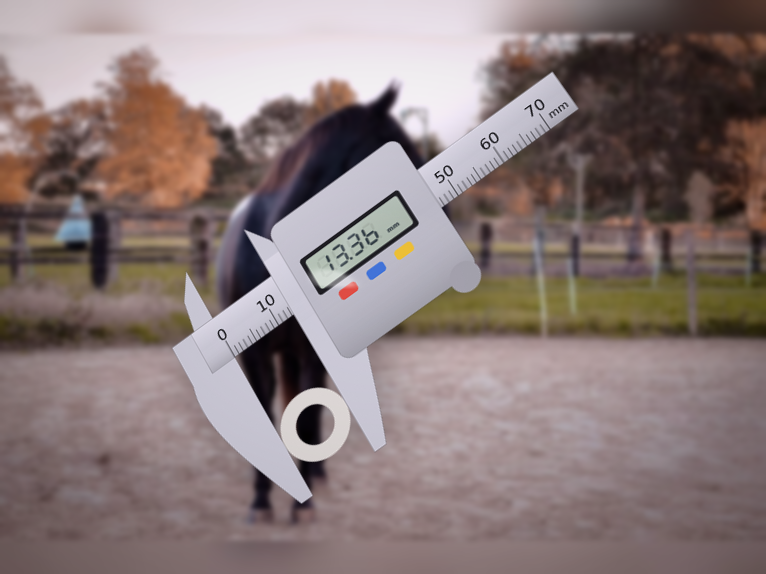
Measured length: 13.36 mm
